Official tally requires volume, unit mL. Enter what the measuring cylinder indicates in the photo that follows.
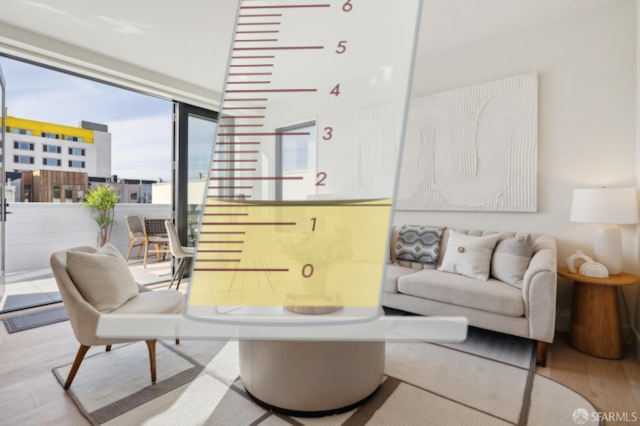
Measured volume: 1.4 mL
